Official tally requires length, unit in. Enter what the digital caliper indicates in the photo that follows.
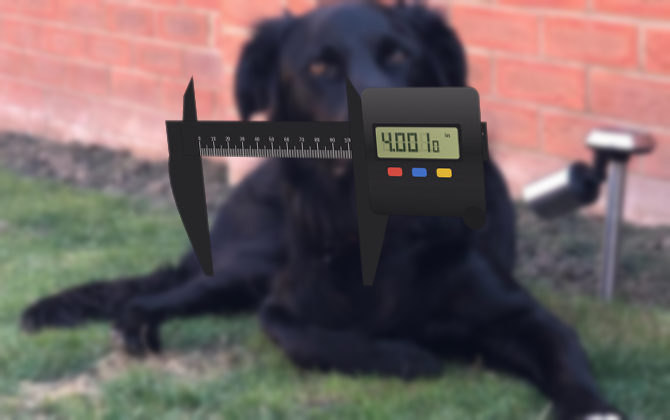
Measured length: 4.0010 in
